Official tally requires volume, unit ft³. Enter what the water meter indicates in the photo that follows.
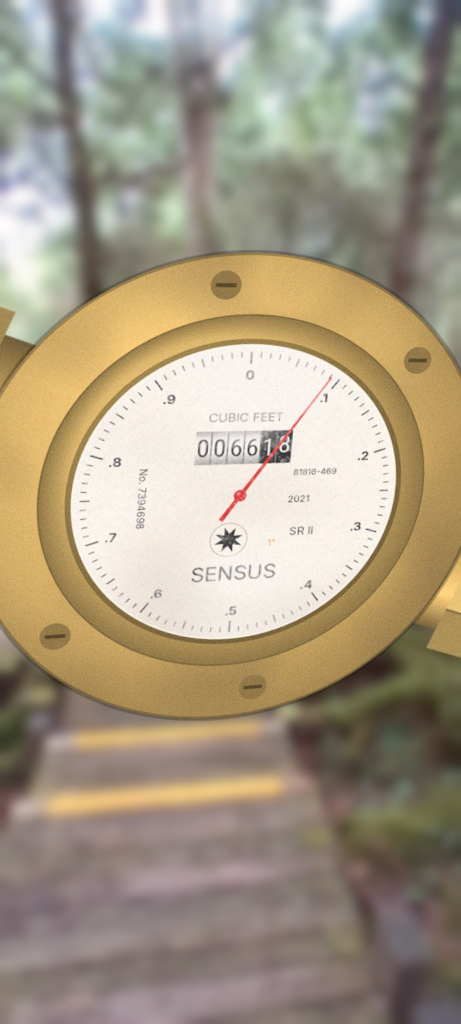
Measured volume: 6618.09 ft³
